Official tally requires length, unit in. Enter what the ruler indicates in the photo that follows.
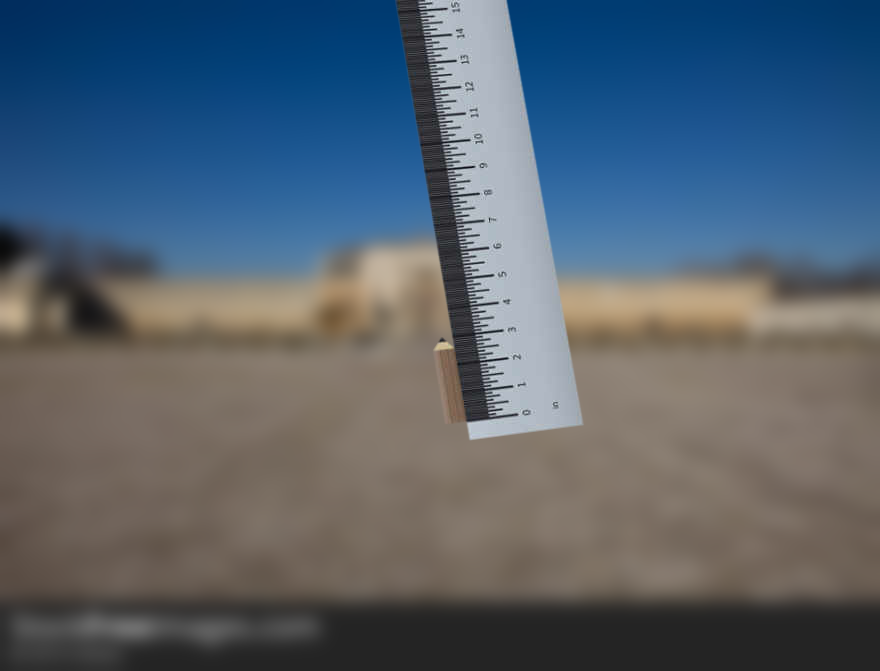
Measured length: 3 in
